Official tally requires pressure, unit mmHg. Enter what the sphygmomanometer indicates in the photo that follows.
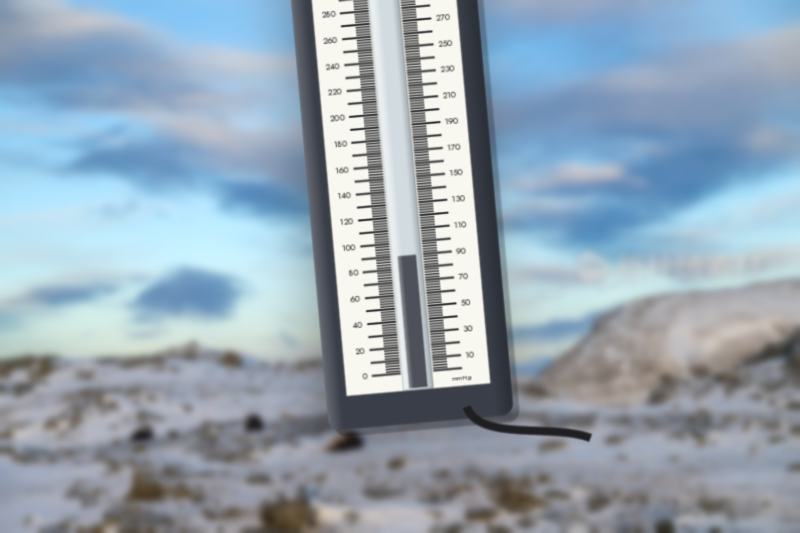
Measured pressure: 90 mmHg
